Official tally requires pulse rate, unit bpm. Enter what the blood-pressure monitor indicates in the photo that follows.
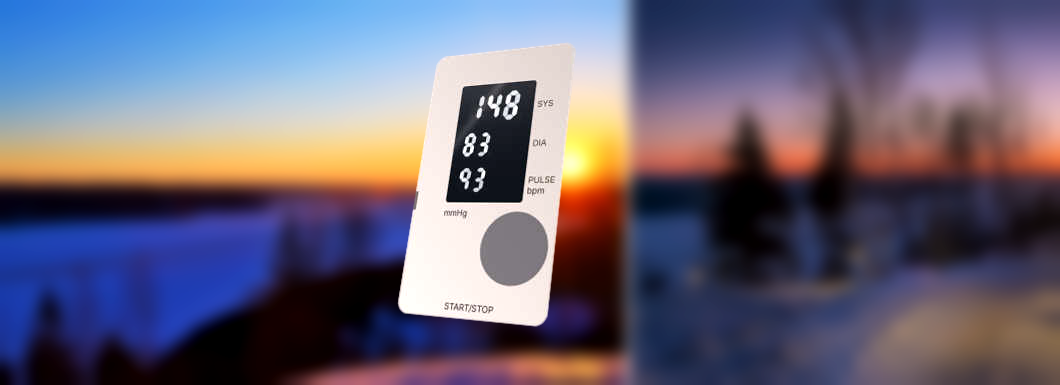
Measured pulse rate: 93 bpm
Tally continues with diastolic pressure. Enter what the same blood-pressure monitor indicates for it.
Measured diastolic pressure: 83 mmHg
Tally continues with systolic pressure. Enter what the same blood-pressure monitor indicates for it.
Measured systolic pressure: 148 mmHg
